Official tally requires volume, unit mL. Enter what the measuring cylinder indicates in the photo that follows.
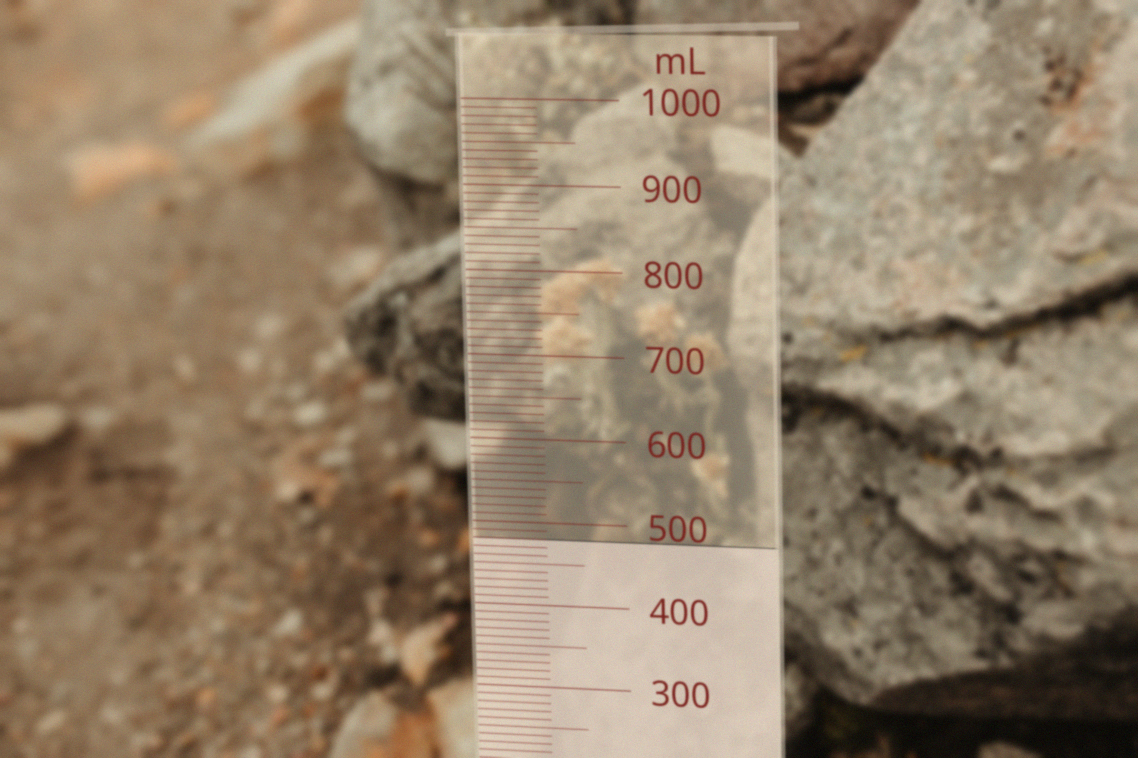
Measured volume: 480 mL
